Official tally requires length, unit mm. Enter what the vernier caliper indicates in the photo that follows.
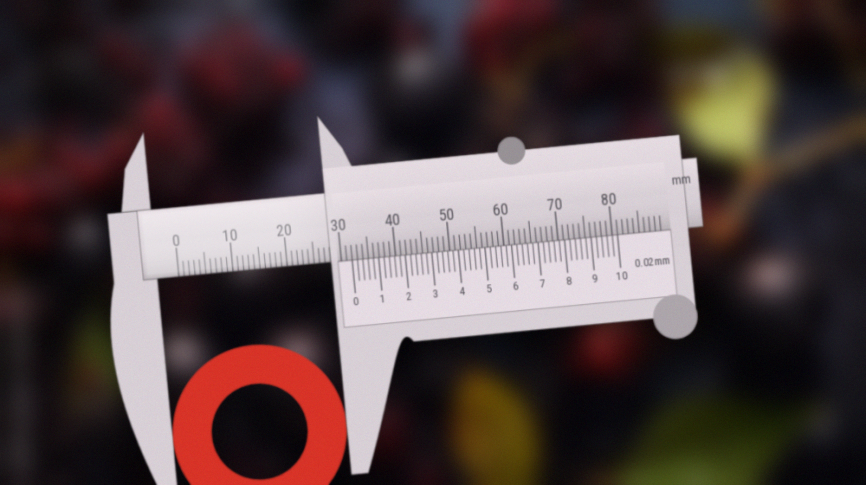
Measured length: 32.0 mm
